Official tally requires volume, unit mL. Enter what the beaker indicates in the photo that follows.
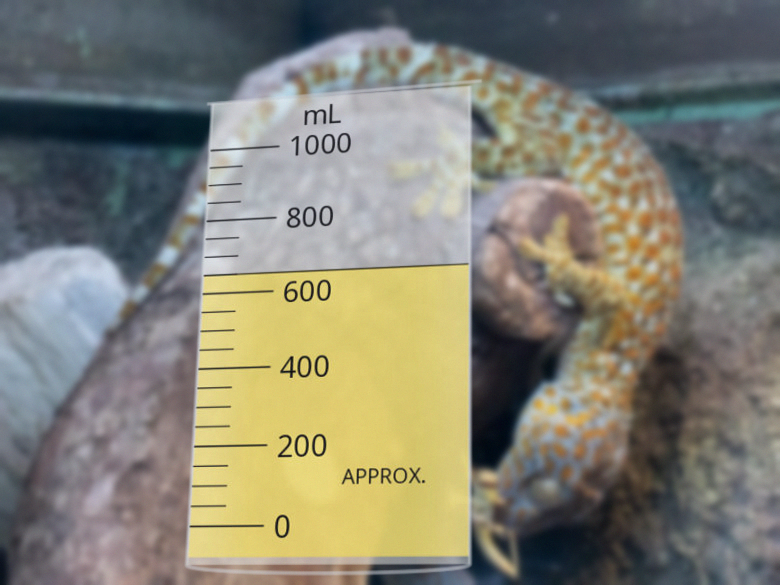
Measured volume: 650 mL
